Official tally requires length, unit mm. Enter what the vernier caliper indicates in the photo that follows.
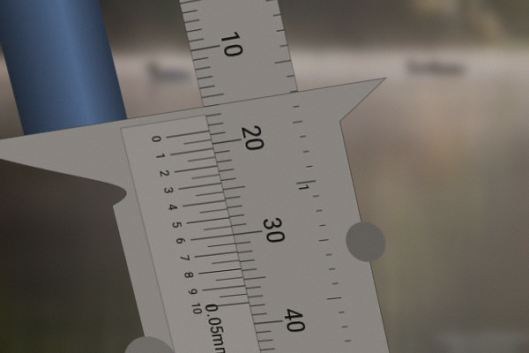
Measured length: 18.6 mm
